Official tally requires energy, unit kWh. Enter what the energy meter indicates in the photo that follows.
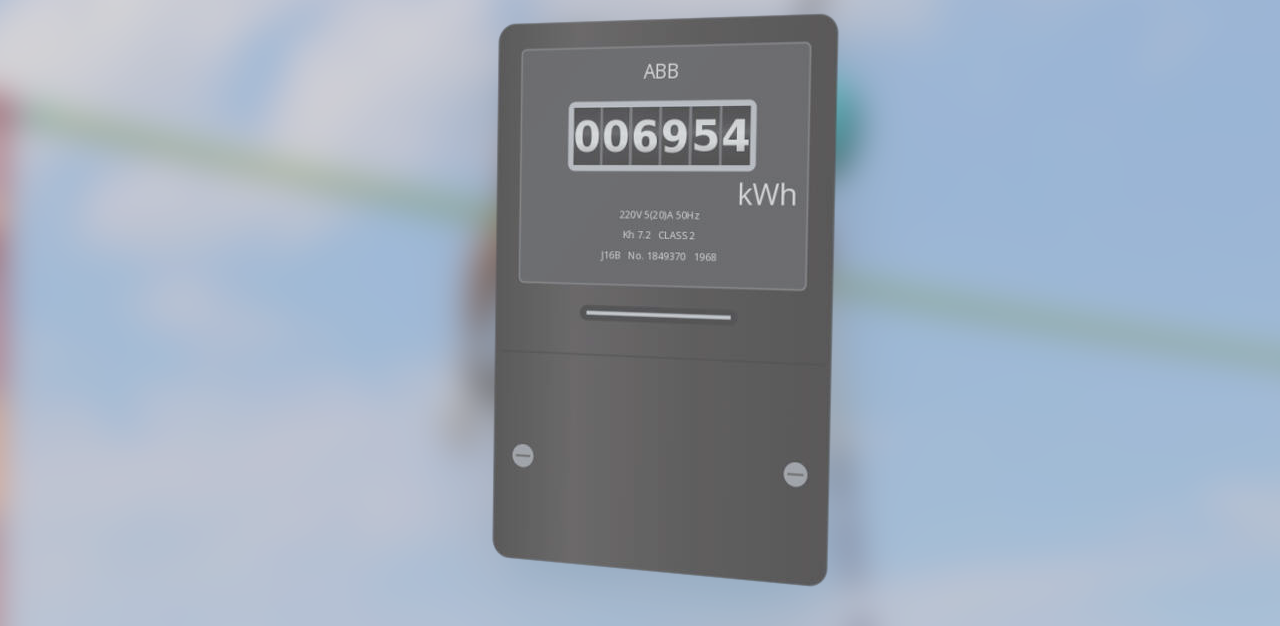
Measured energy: 6954 kWh
